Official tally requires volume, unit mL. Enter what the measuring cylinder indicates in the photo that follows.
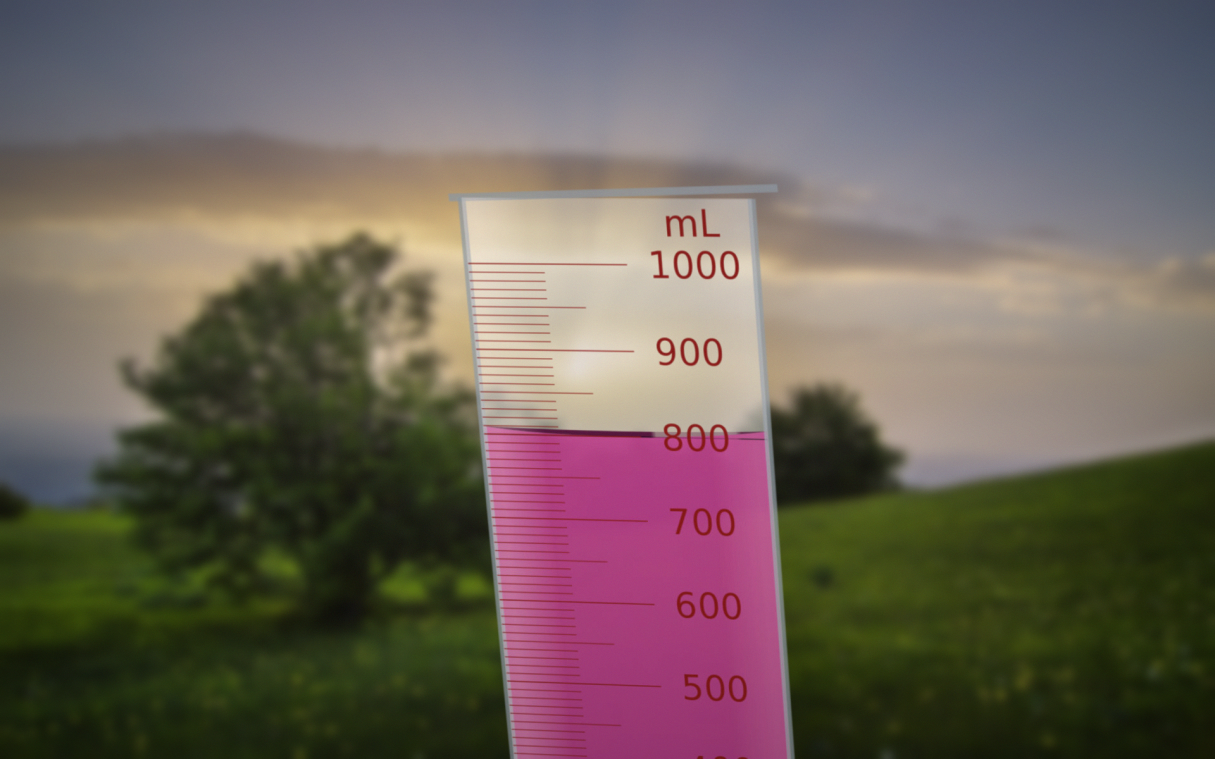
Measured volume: 800 mL
